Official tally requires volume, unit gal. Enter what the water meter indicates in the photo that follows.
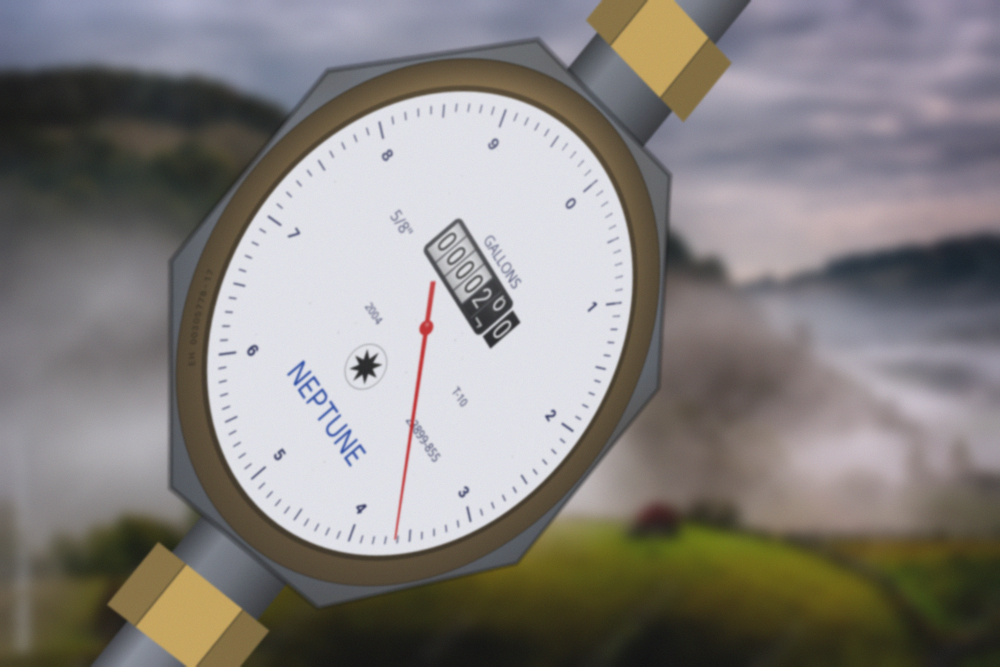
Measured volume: 263.6 gal
